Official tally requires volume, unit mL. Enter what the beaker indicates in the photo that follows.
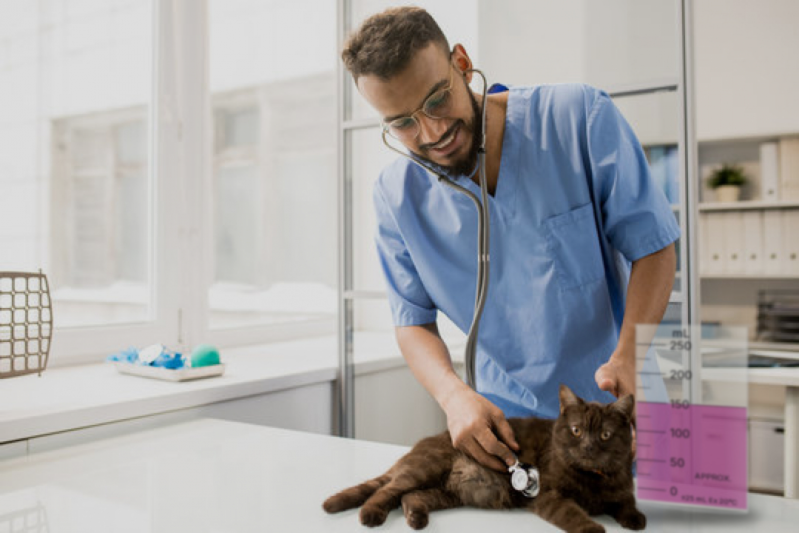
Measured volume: 150 mL
